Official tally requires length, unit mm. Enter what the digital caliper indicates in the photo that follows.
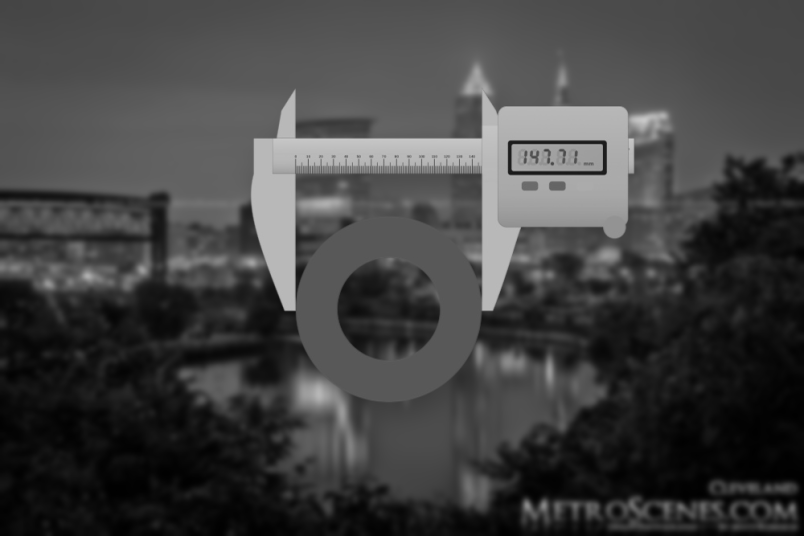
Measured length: 147.71 mm
